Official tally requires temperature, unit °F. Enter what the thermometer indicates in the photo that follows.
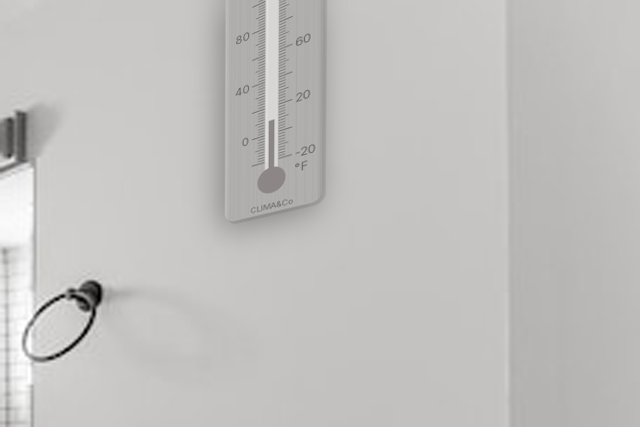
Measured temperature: 10 °F
